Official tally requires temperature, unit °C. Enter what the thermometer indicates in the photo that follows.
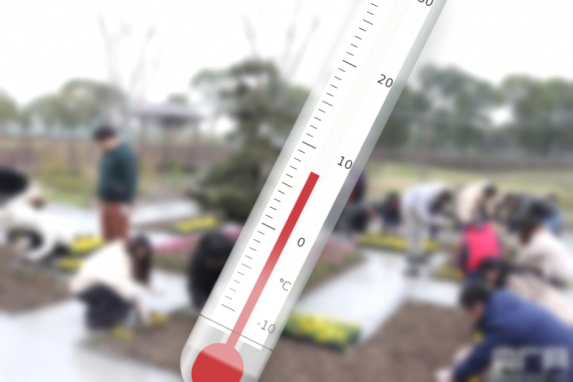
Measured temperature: 7.5 °C
